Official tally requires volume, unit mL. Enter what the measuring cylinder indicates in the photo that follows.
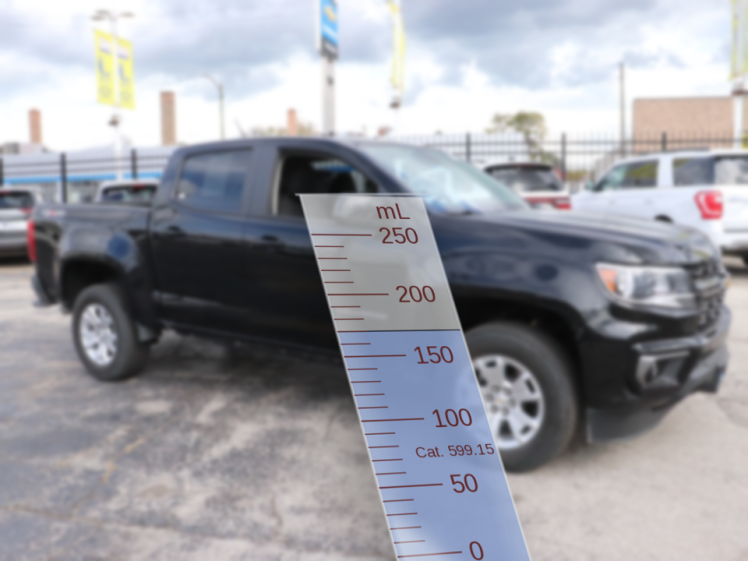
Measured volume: 170 mL
